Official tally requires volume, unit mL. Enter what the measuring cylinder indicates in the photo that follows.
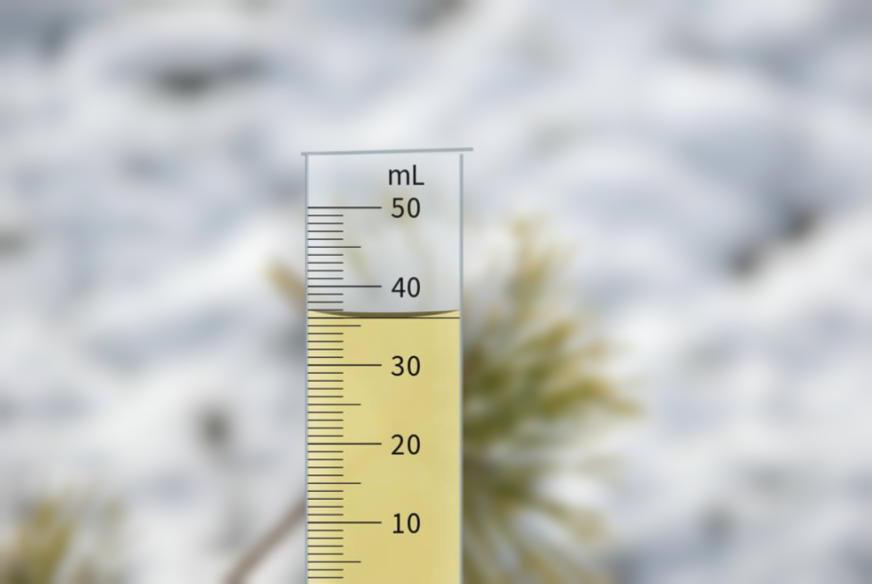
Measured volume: 36 mL
